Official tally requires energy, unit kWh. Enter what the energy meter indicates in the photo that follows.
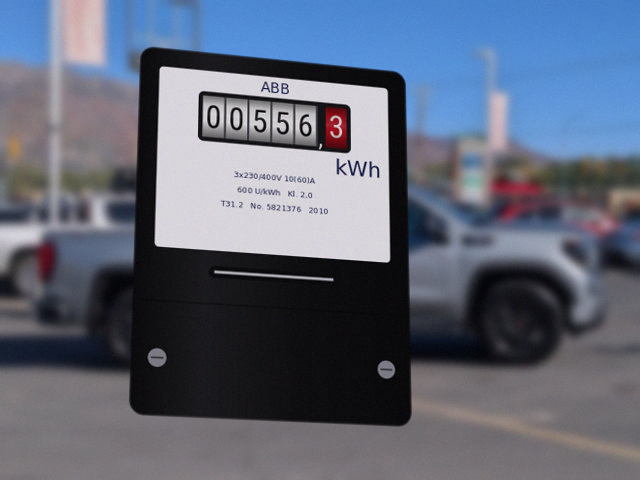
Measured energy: 556.3 kWh
